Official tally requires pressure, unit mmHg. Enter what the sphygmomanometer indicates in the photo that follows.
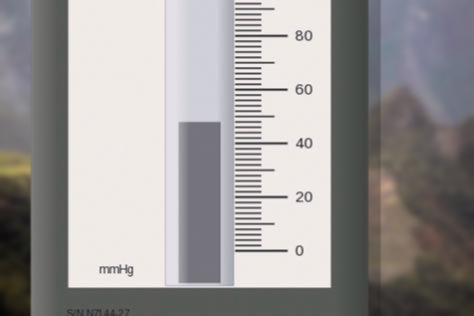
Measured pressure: 48 mmHg
